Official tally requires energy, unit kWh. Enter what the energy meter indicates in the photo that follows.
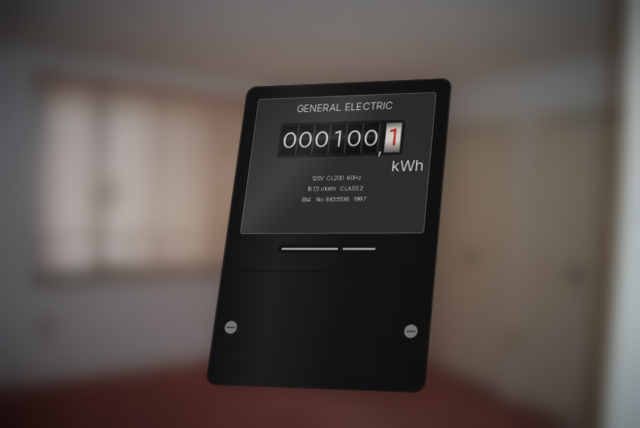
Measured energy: 100.1 kWh
